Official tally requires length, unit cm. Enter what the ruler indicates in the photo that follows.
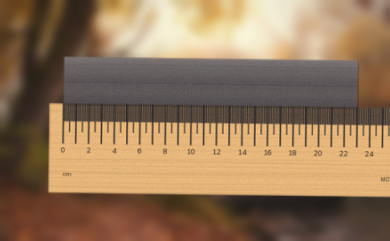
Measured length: 23 cm
